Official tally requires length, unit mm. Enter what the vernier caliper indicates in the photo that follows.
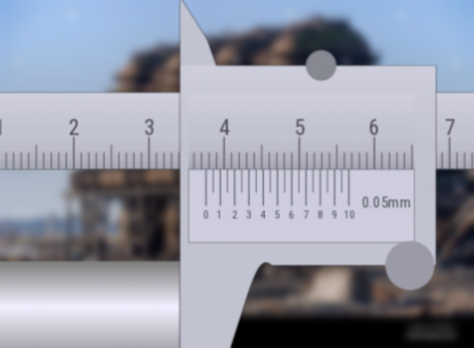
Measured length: 37.6 mm
